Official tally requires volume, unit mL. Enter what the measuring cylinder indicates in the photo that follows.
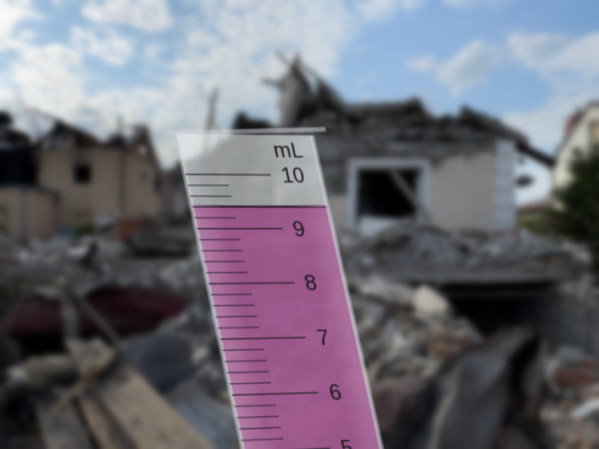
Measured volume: 9.4 mL
